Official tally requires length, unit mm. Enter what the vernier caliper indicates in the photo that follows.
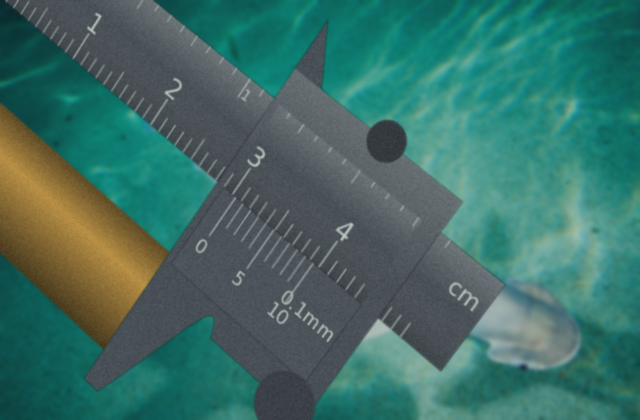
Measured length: 30.4 mm
